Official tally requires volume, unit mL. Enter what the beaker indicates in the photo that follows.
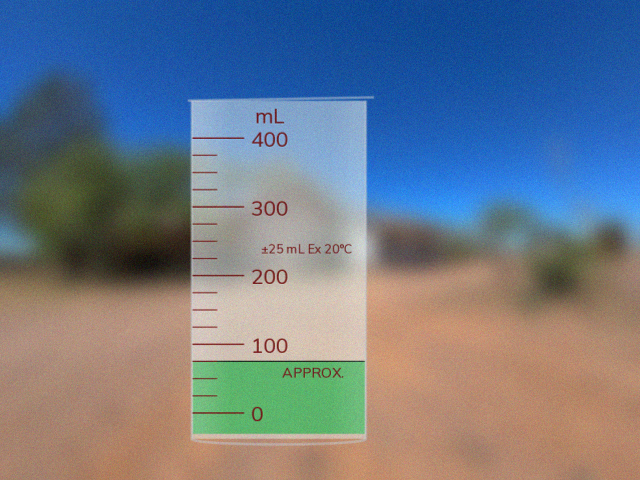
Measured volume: 75 mL
